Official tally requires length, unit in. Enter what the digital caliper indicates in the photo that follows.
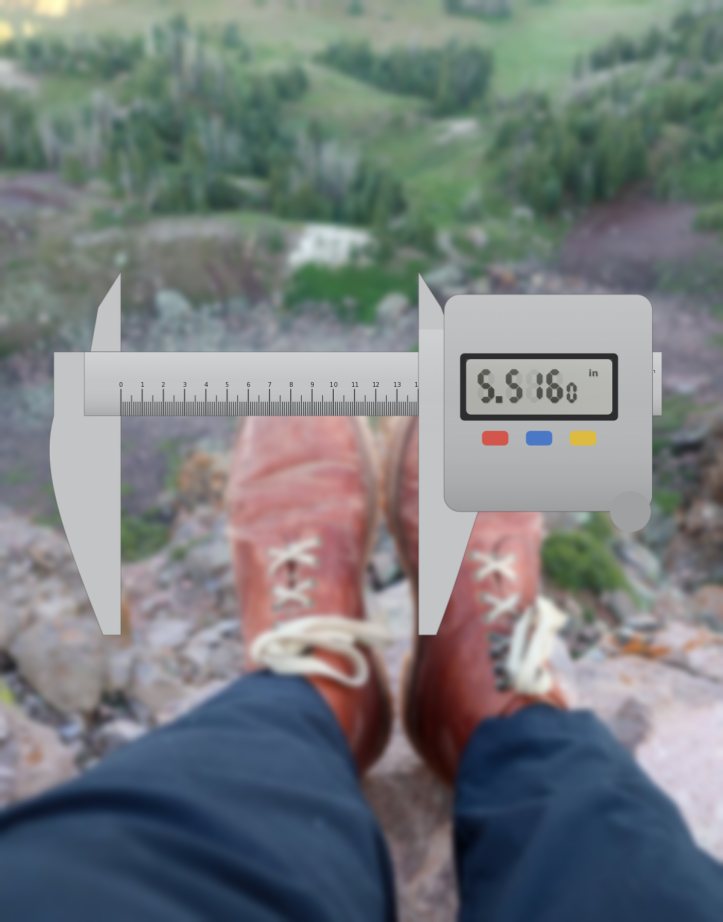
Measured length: 5.5160 in
